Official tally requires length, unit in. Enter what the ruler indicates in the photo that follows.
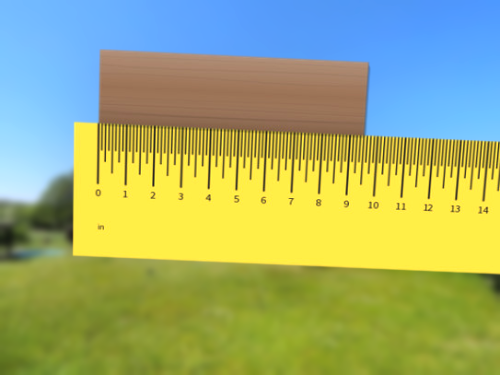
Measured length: 9.5 in
